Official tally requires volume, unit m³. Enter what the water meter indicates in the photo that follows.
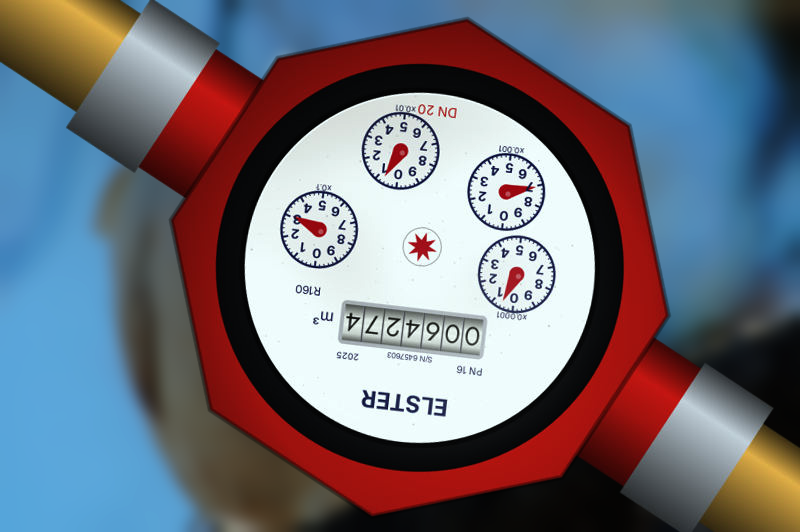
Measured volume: 64274.3070 m³
